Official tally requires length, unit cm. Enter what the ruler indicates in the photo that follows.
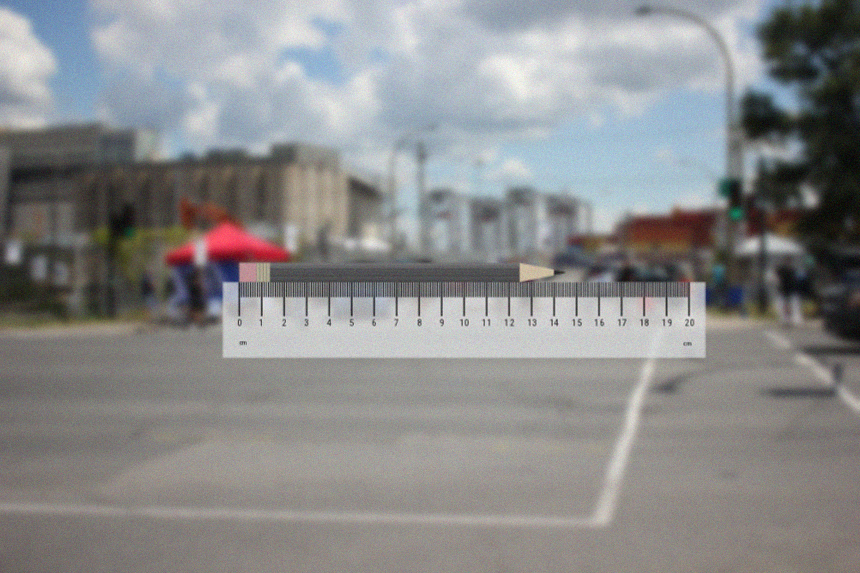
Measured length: 14.5 cm
